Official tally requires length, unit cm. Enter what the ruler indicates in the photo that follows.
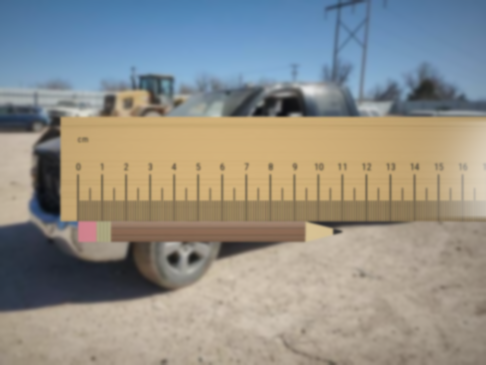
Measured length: 11 cm
